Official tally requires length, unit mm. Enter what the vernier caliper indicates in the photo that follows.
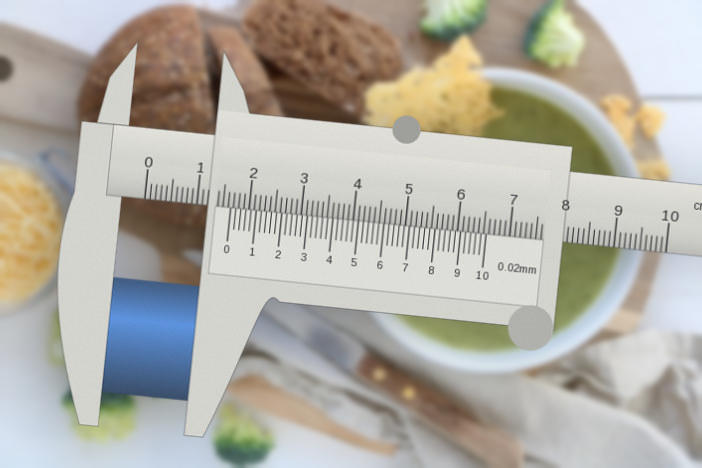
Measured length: 16.5 mm
